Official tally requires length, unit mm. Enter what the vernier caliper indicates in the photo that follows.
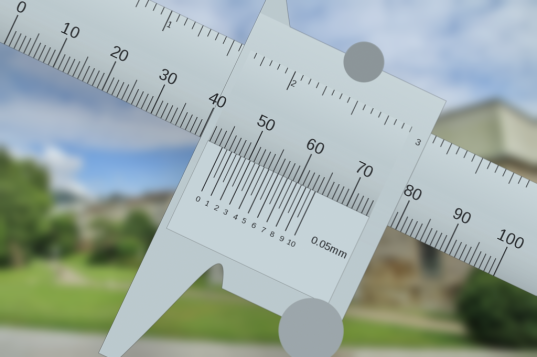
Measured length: 44.6 mm
